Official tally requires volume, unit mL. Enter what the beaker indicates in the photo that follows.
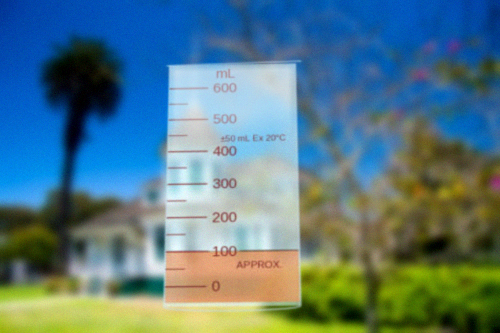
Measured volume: 100 mL
